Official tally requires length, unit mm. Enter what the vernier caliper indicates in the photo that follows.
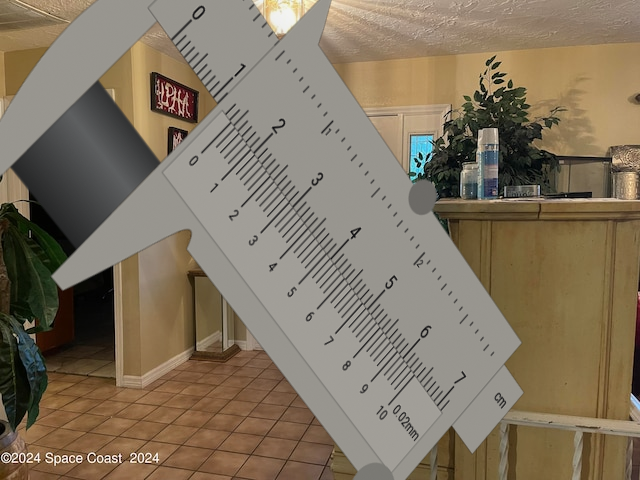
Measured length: 14.4 mm
